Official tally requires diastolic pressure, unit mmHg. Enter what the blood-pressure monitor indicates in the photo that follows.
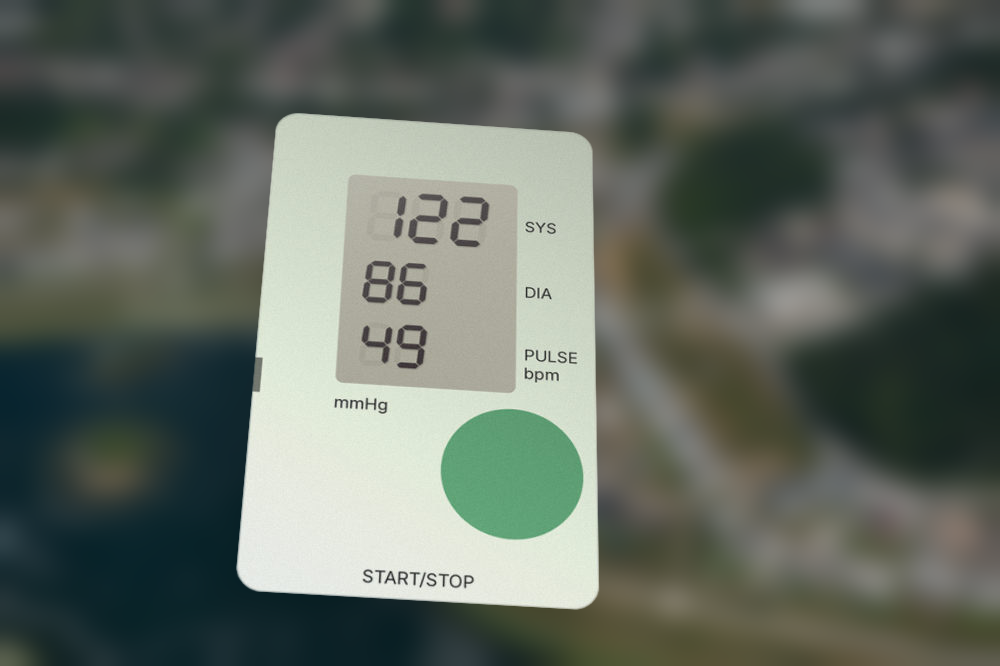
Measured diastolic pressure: 86 mmHg
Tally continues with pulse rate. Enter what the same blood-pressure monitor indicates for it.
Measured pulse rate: 49 bpm
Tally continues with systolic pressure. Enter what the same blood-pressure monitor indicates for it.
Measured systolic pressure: 122 mmHg
